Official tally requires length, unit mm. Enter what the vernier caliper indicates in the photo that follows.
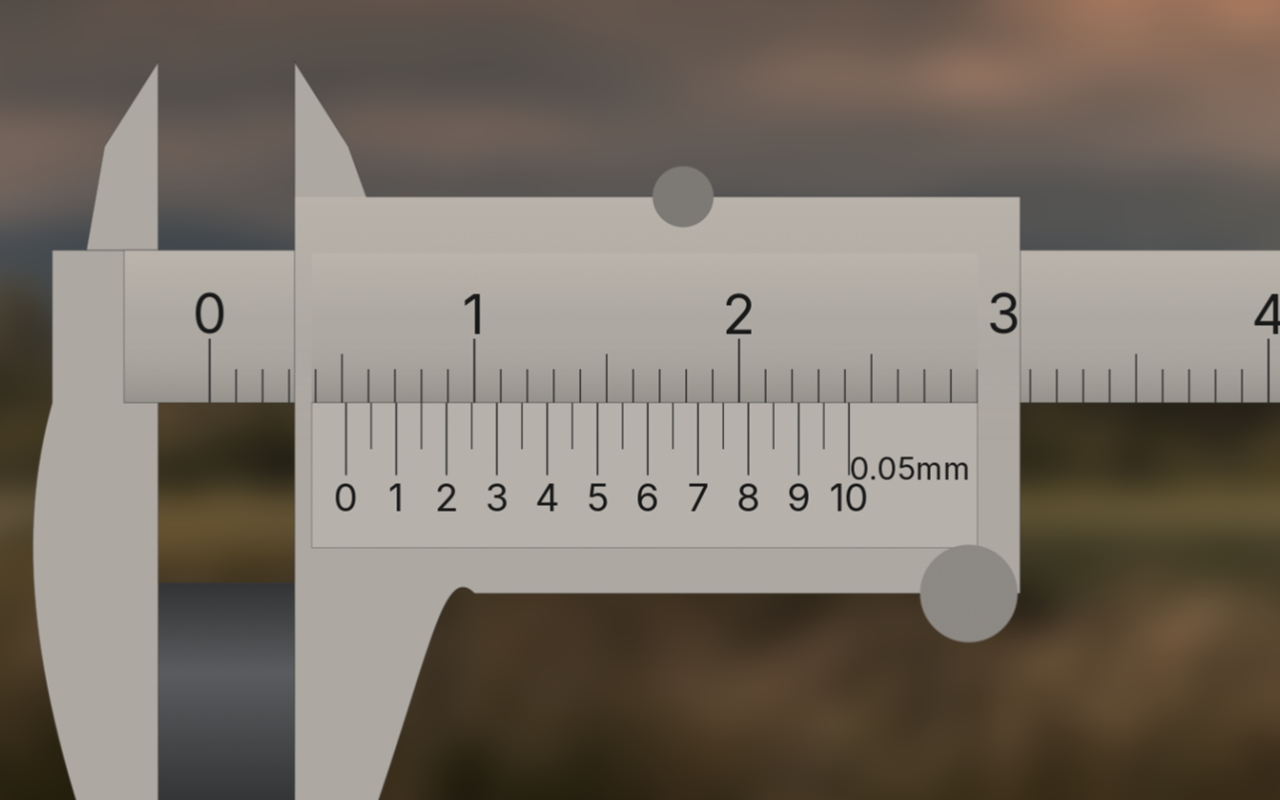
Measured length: 5.15 mm
